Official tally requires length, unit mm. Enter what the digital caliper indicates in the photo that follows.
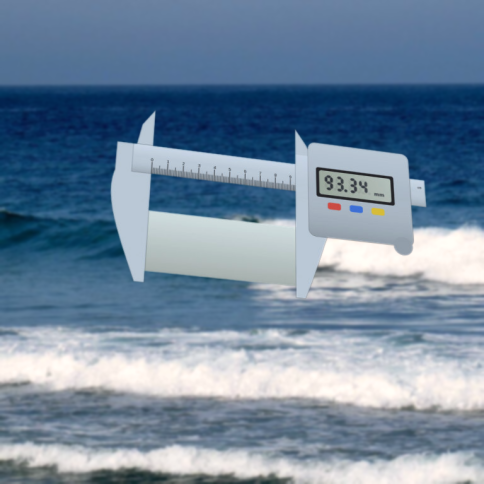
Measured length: 93.34 mm
